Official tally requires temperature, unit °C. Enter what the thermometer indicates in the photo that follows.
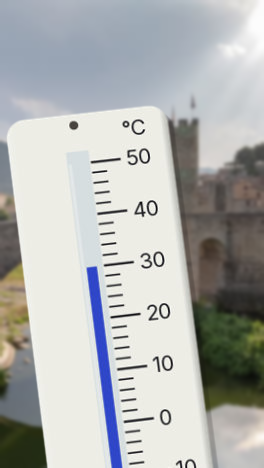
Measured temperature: 30 °C
